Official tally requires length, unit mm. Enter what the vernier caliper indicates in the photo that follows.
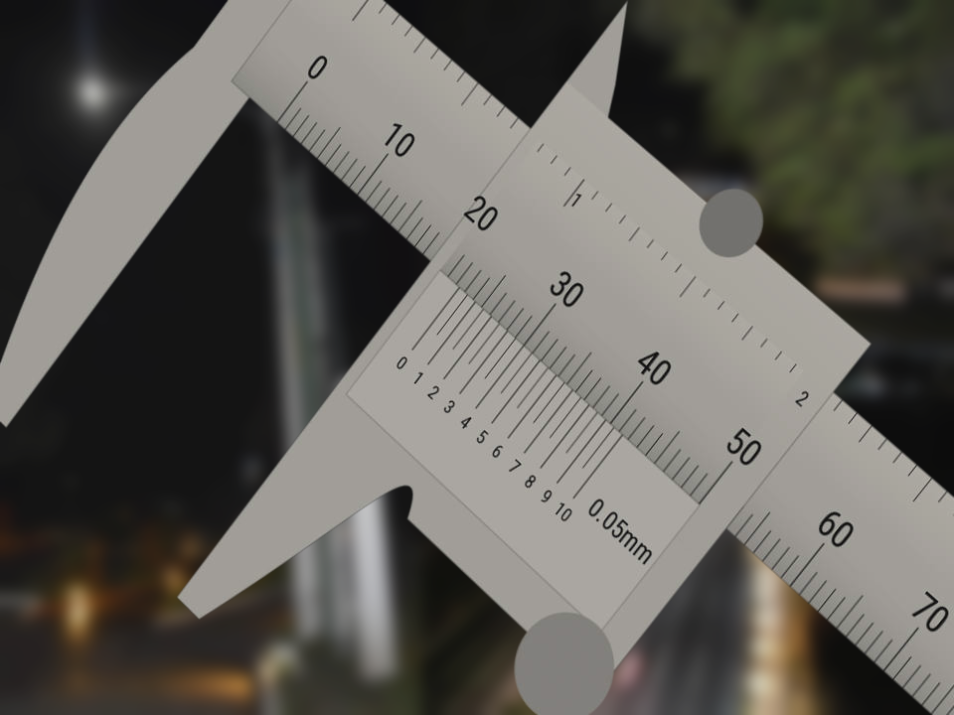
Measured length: 22.4 mm
